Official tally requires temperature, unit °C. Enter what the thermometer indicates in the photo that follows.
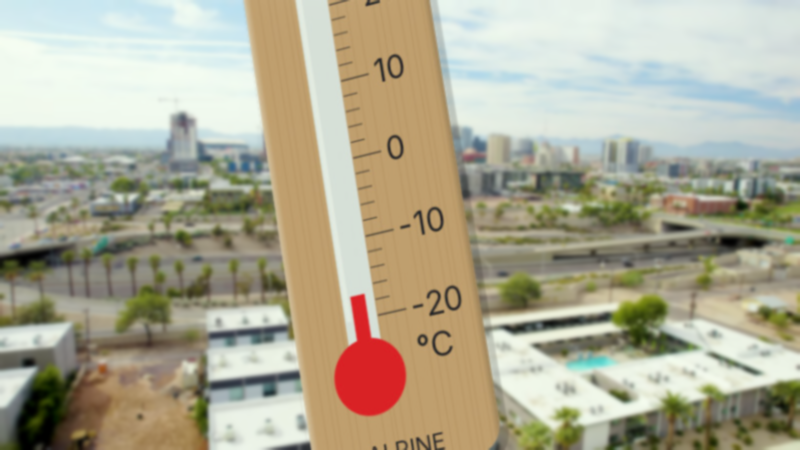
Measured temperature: -17 °C
